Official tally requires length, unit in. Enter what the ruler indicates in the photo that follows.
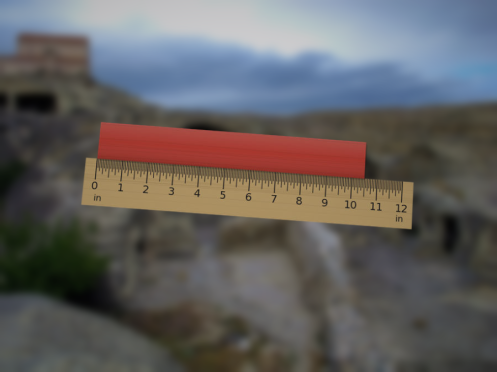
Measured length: 10.5 in
